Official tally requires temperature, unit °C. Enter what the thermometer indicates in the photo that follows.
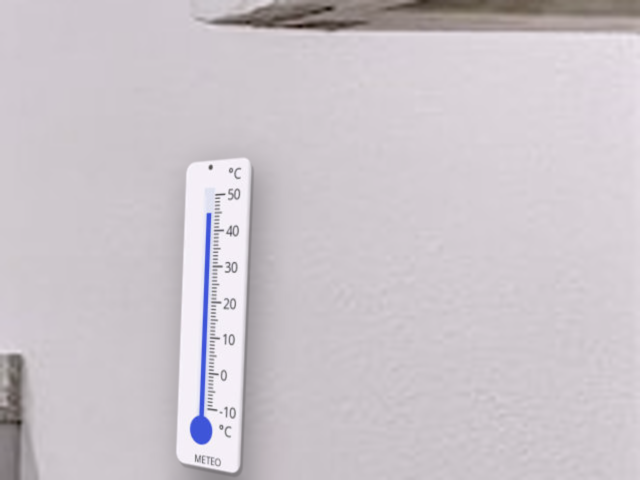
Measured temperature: 45 °C
